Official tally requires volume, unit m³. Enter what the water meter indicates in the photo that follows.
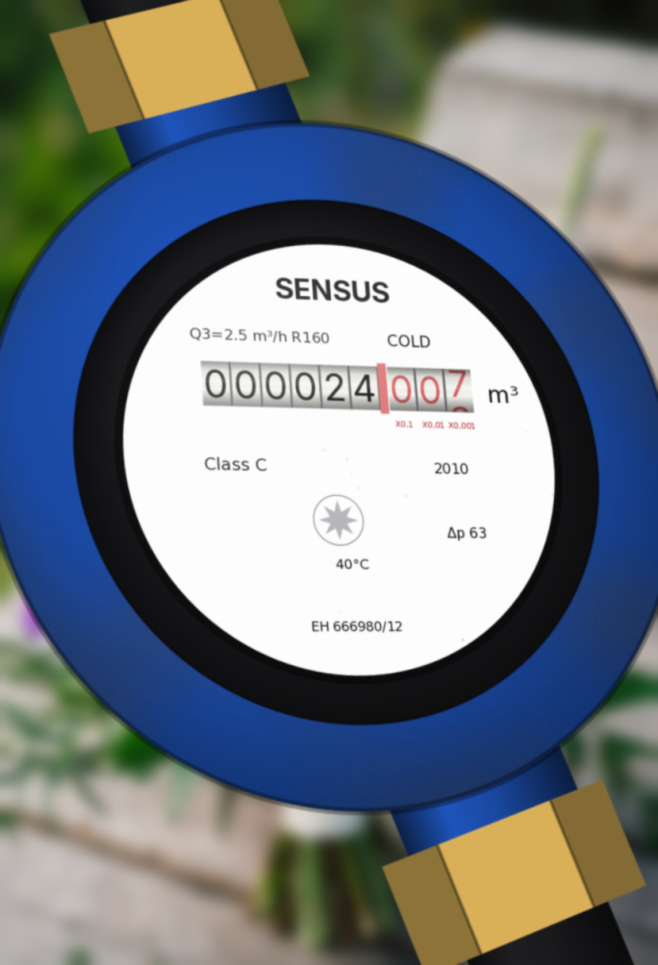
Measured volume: 24.007 m³
